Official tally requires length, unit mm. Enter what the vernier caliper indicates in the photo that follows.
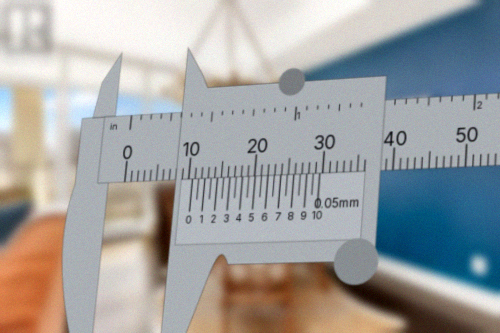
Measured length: 10.6 mm
